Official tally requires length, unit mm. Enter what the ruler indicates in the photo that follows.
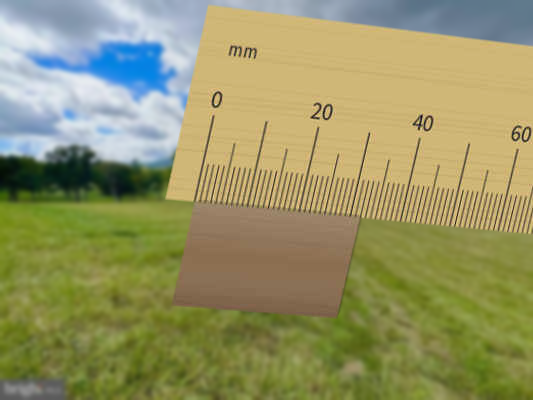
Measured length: 32 mm
